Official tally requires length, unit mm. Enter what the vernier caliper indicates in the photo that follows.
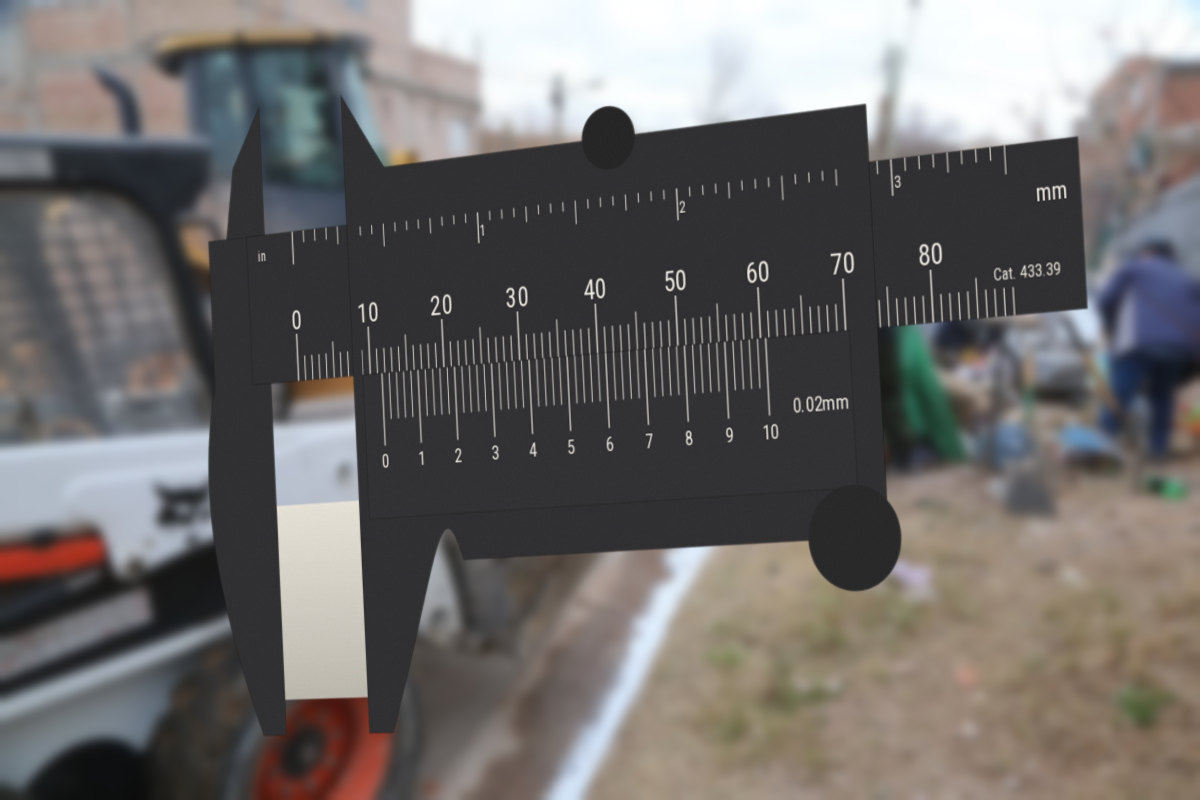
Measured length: 11.6 mm
